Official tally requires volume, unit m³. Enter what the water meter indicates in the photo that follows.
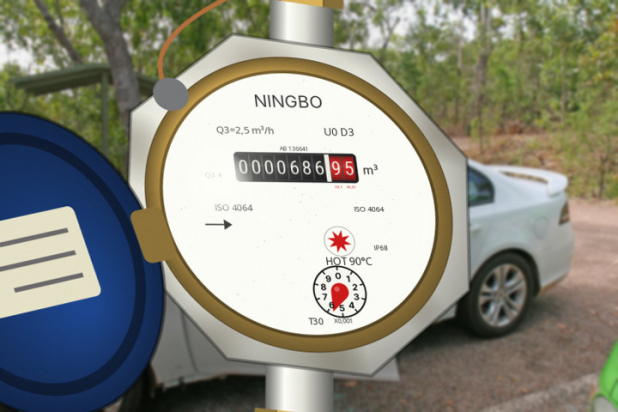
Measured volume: 686.955 m³
